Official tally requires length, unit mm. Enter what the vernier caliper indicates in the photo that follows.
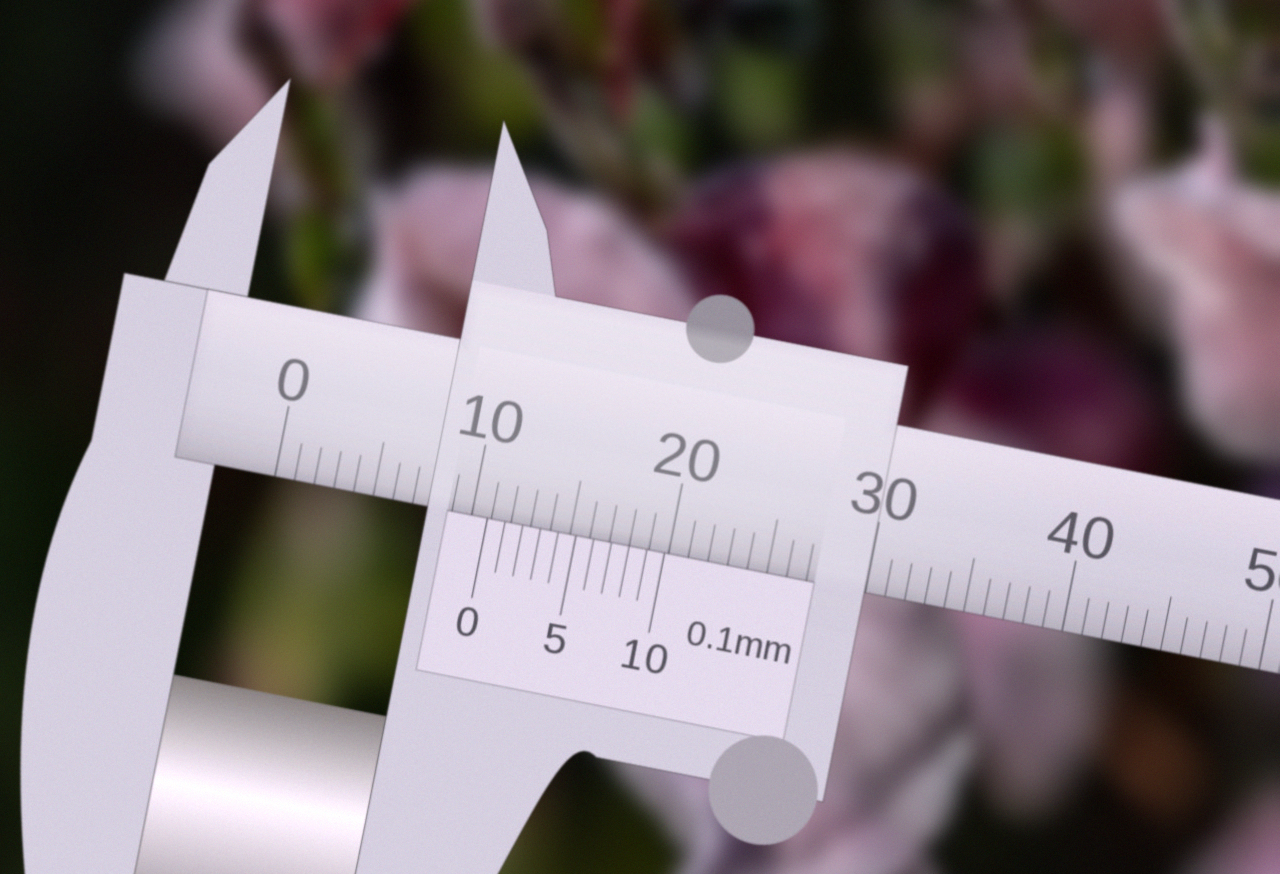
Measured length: 10.8 mm
